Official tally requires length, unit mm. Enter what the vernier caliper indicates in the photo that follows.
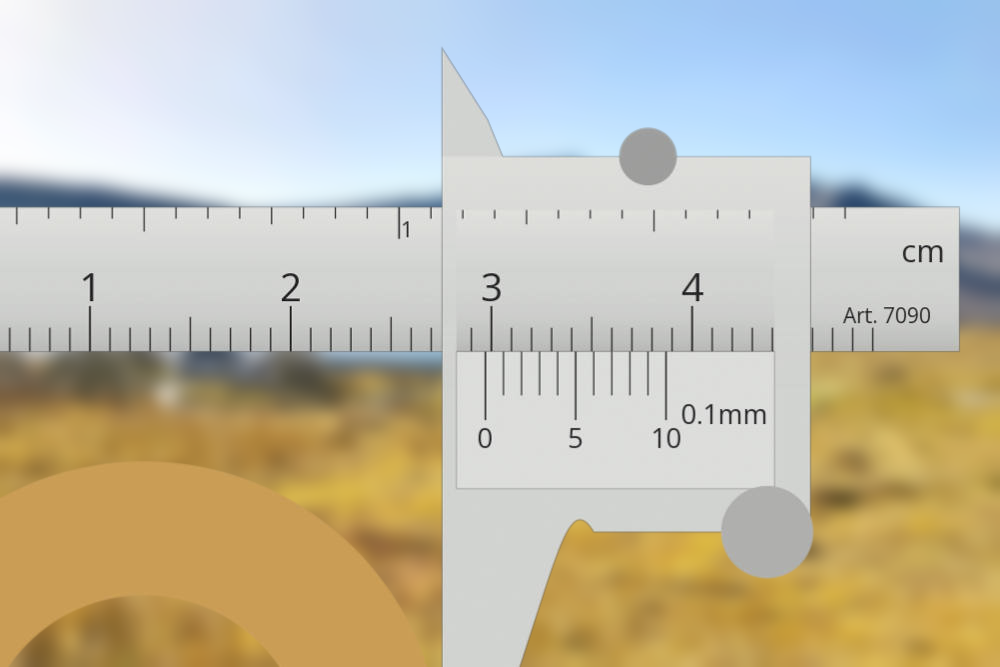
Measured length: 29.7 mm
